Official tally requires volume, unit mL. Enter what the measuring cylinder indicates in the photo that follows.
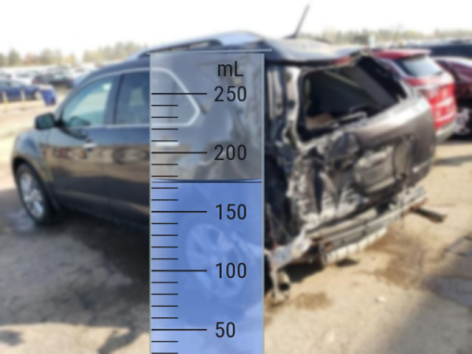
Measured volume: 175 mL
